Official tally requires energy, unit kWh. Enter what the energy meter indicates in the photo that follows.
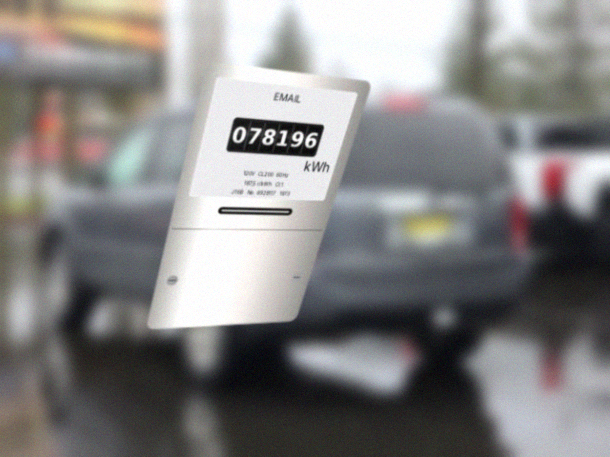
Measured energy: 78196 kWh
